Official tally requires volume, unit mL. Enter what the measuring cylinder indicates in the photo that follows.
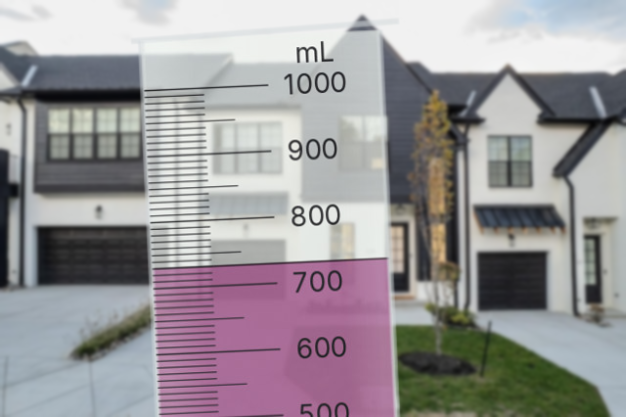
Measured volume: 730 mL
